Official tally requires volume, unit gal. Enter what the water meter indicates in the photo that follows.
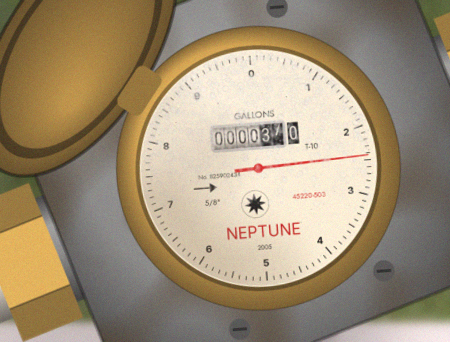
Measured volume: 372.4 gal
